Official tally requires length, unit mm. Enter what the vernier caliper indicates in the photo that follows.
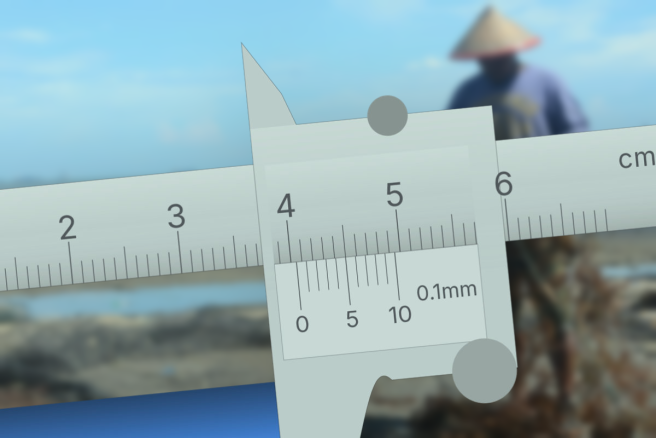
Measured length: 40.5 mm
